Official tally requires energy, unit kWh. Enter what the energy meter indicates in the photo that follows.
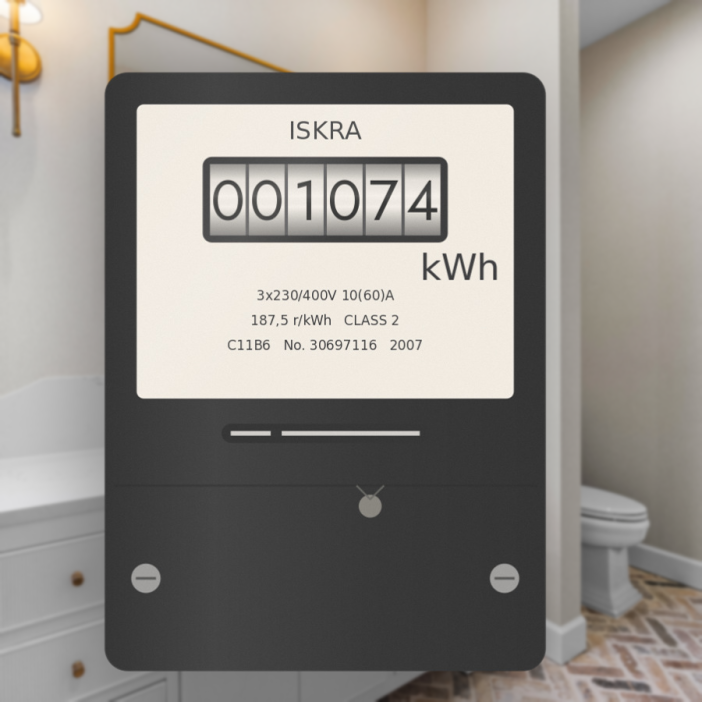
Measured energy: 1074 kWh
